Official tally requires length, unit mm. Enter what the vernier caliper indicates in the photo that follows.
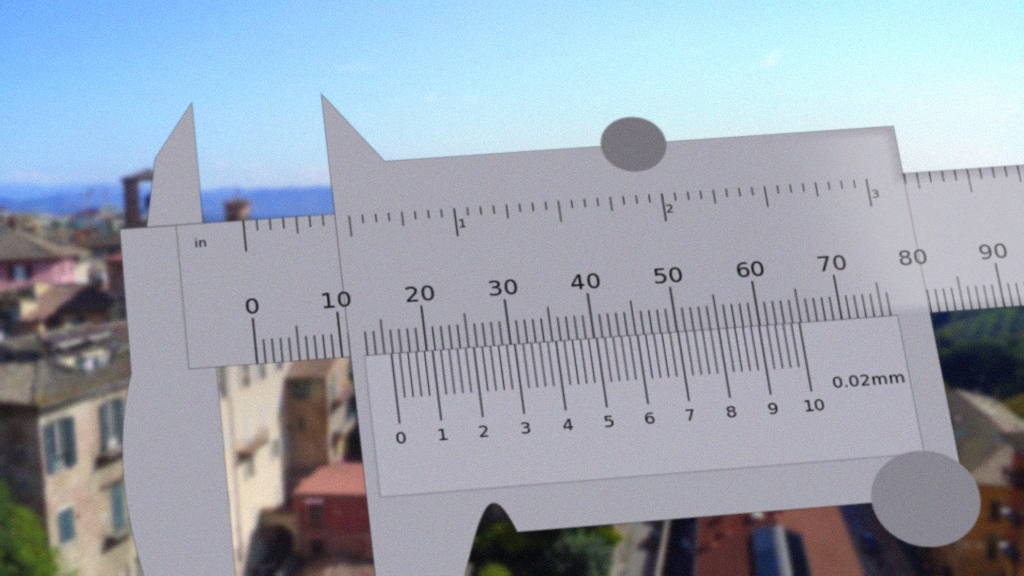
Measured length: 15.8 mm
